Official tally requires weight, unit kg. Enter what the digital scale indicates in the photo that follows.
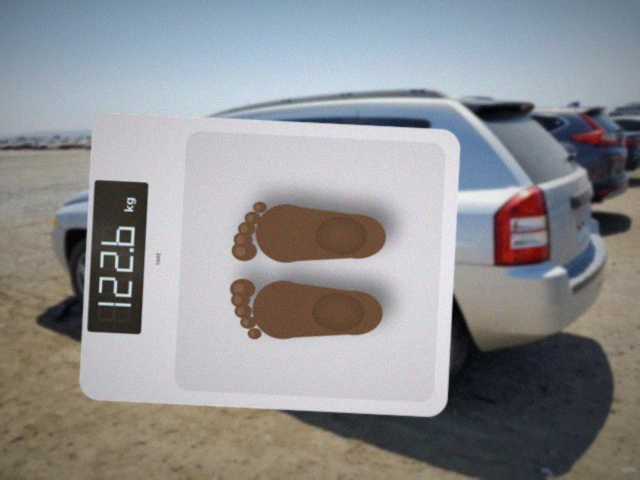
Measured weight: 122.6 kg
